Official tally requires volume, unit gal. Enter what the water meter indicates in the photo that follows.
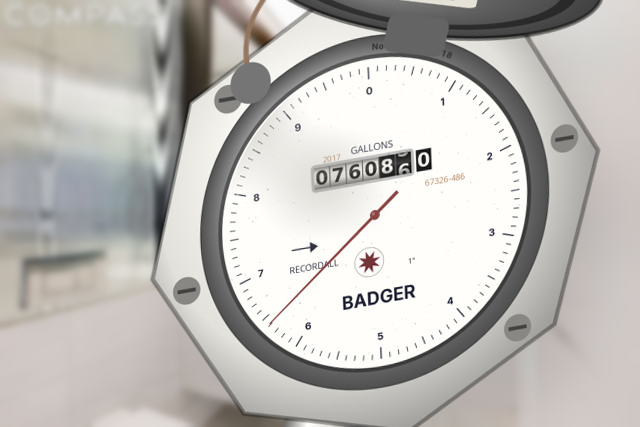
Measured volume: 760856.4 gal
